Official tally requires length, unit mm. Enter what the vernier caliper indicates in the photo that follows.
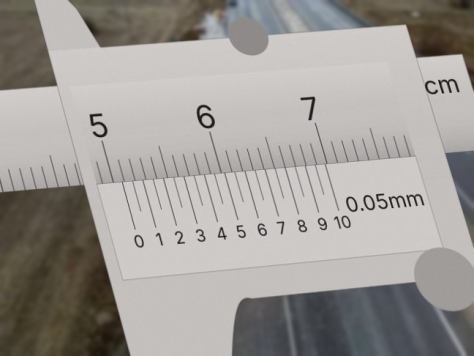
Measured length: 50.8 mm
